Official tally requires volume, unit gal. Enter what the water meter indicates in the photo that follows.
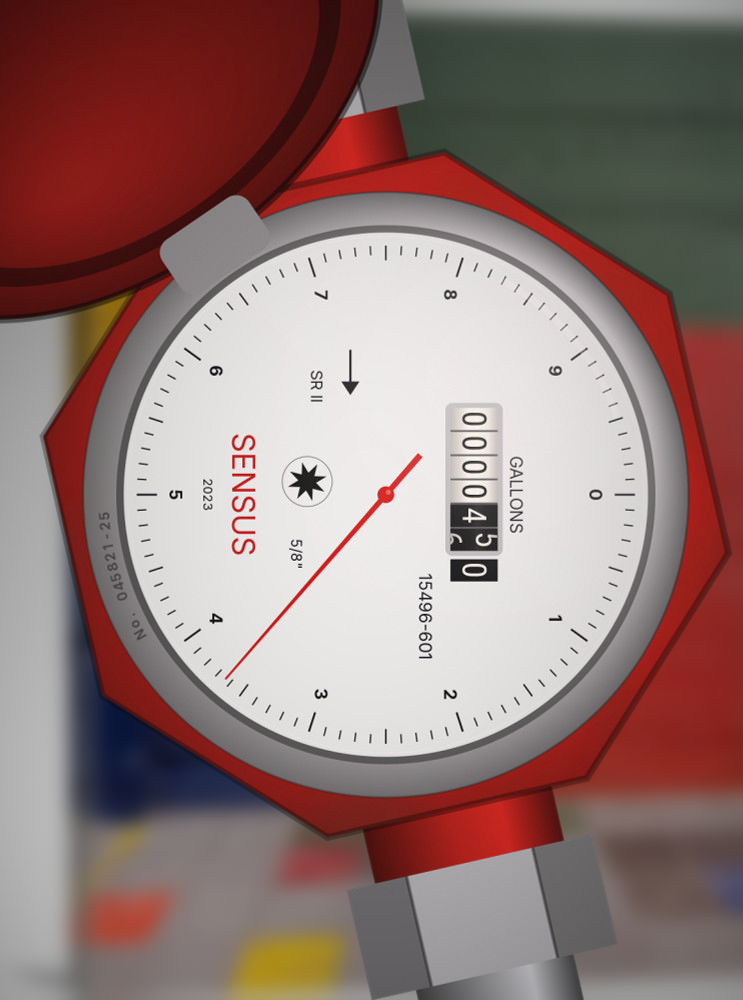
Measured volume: 453.6 gal
